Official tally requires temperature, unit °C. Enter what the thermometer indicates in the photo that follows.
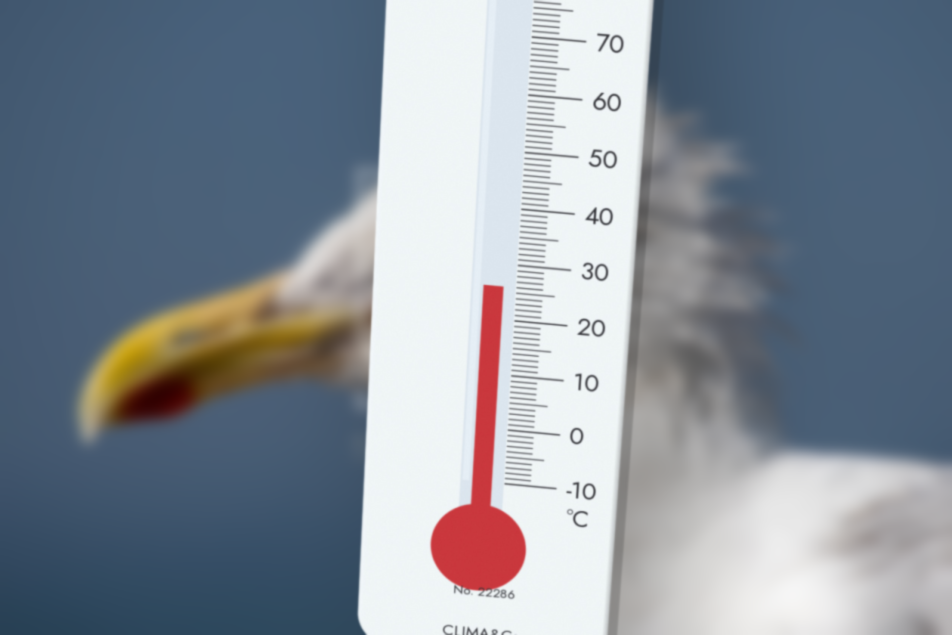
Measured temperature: 26 °C
